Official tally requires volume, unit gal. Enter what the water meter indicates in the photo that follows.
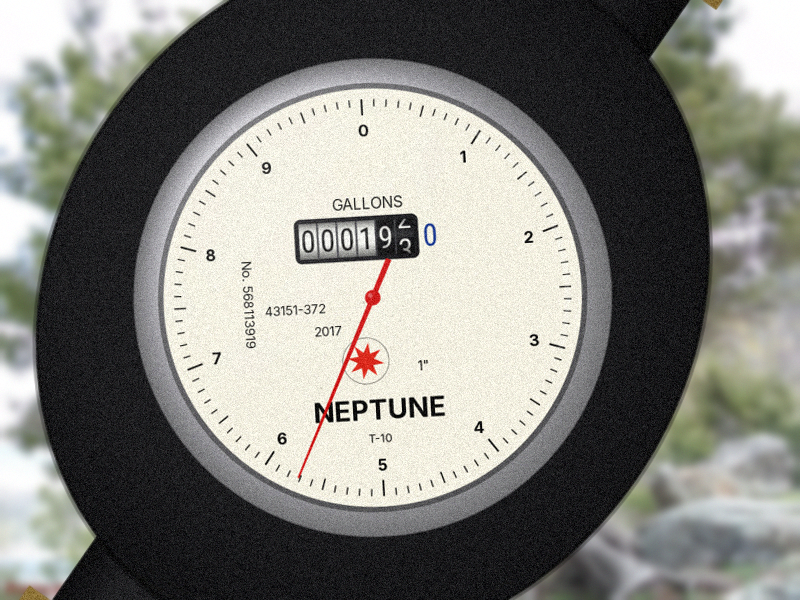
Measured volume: 1925.7 gal
